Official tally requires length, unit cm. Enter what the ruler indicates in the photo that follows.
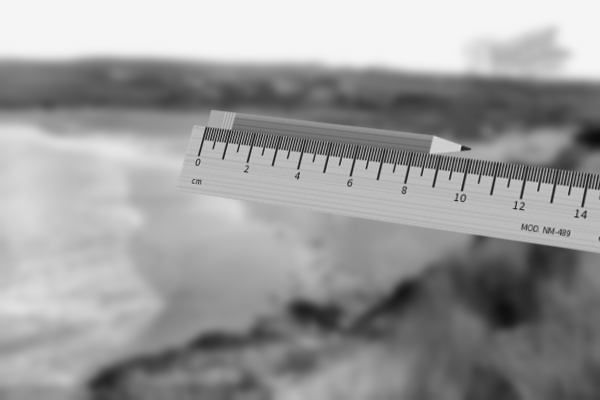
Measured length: 10 cm
